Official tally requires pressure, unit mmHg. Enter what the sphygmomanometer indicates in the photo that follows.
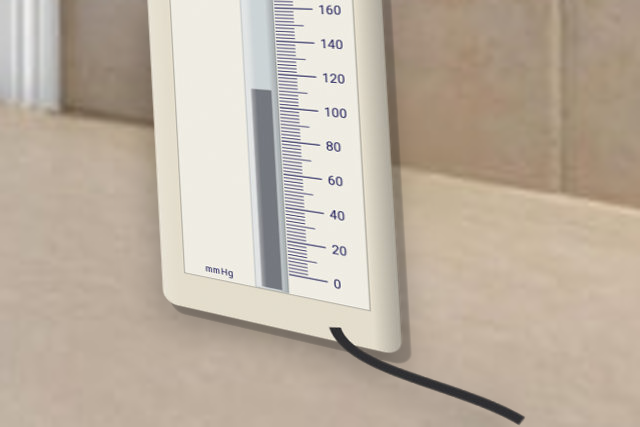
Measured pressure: 110 mmHg
